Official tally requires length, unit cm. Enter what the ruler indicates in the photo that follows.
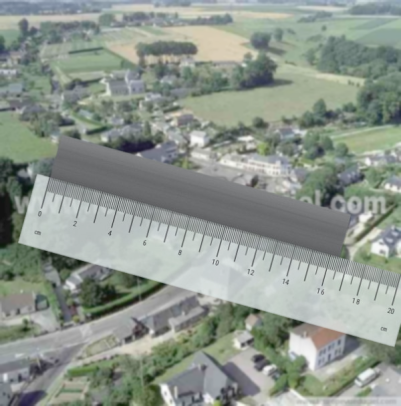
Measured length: 16.5 cm
